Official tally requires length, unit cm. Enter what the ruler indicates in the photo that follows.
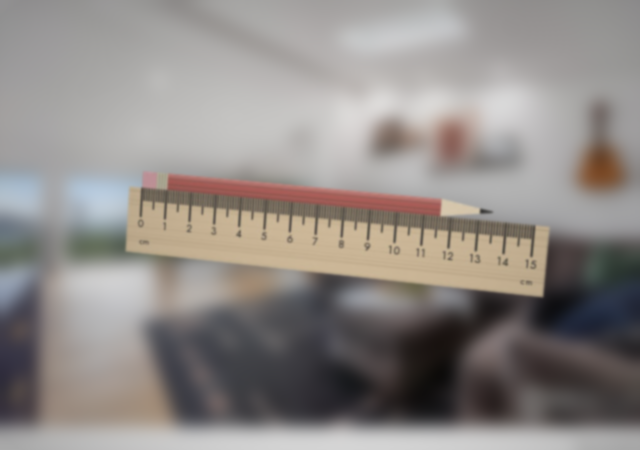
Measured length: 13.5 cm
